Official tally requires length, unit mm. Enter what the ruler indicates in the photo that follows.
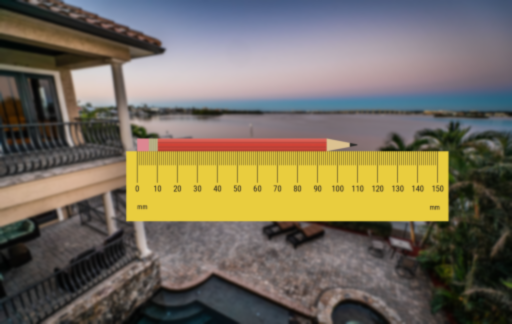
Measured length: 110 mm
